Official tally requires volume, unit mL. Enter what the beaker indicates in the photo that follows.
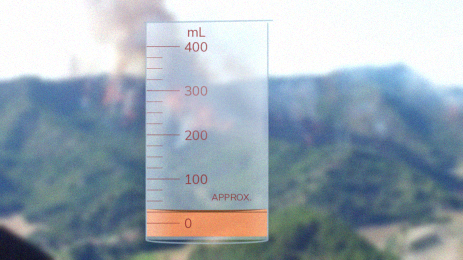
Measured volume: 25 mL
